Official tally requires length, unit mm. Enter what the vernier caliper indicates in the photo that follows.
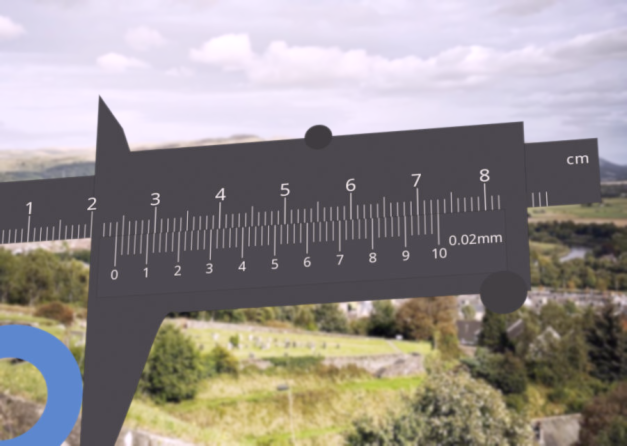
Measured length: 24.0 mm
